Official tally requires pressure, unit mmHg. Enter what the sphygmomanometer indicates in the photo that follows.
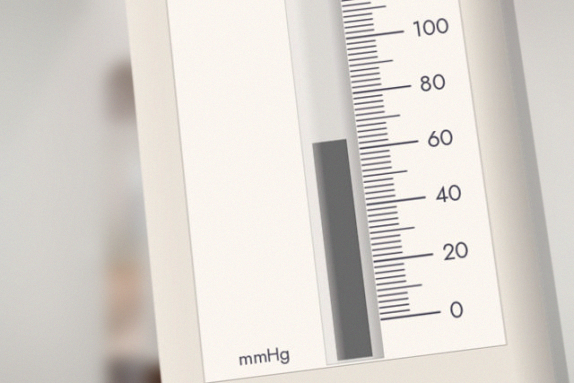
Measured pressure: 64 mmHg
